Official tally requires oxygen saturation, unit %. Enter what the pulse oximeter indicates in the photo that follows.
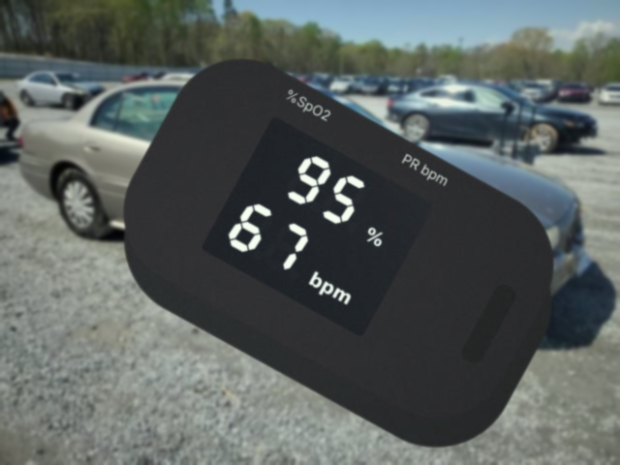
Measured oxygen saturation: 95 %
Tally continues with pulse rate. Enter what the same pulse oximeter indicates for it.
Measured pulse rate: 67 bpm
